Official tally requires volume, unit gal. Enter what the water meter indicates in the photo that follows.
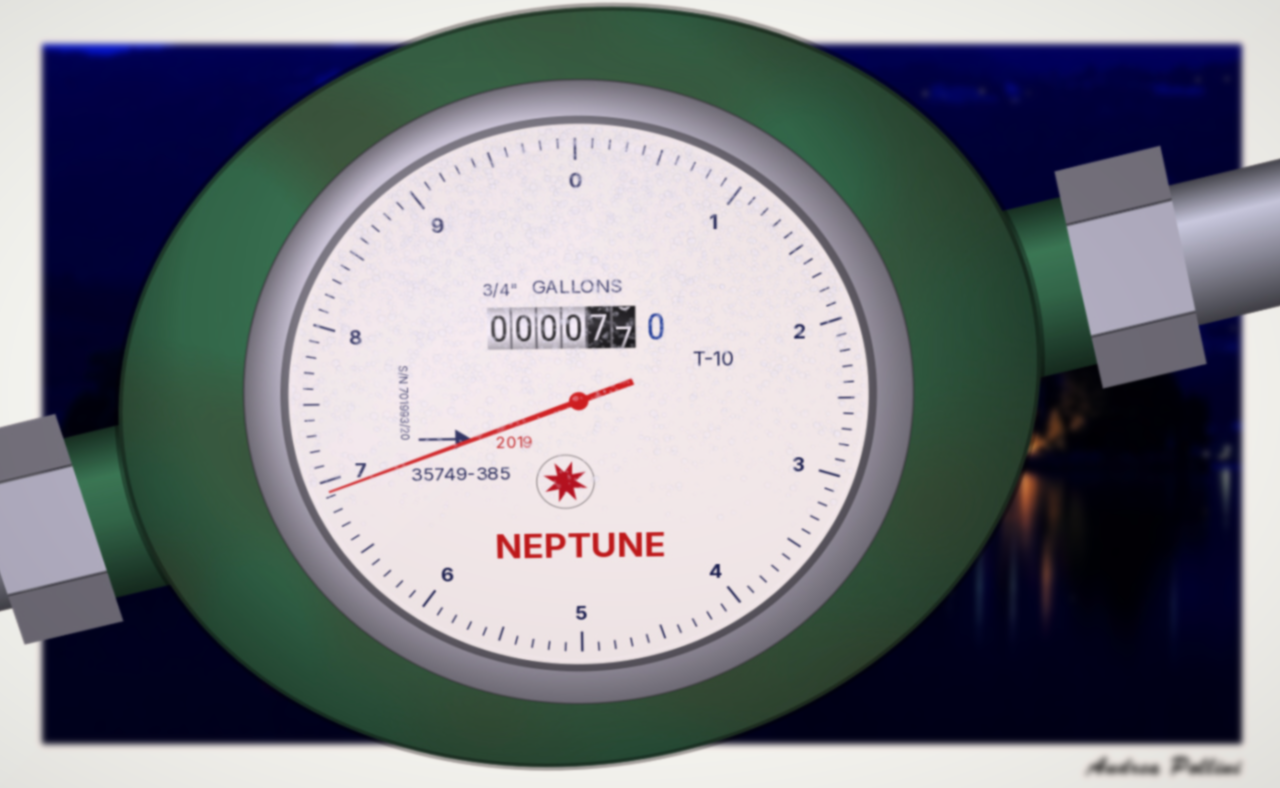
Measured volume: 766.9 gal
